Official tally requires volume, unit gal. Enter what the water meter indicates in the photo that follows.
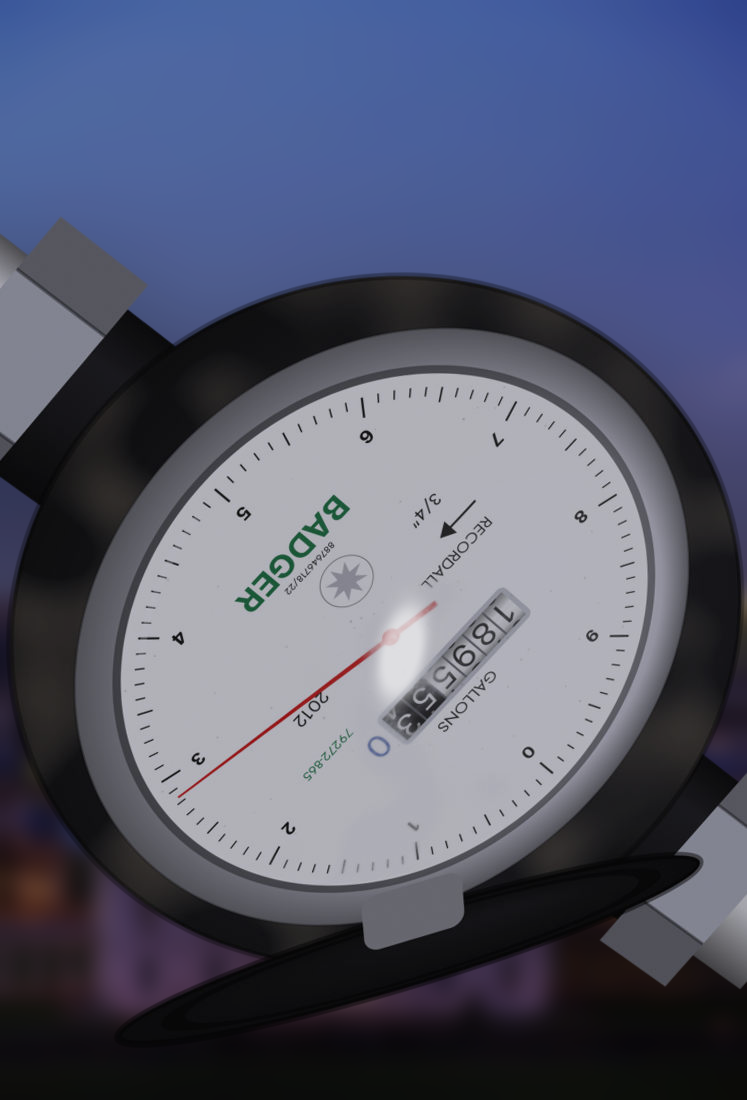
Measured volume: 1895532.8 gal
